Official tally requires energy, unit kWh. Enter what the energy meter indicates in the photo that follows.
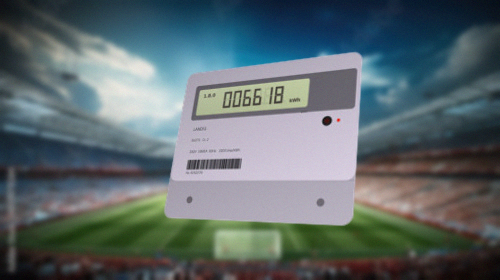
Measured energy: 6618 kWh
